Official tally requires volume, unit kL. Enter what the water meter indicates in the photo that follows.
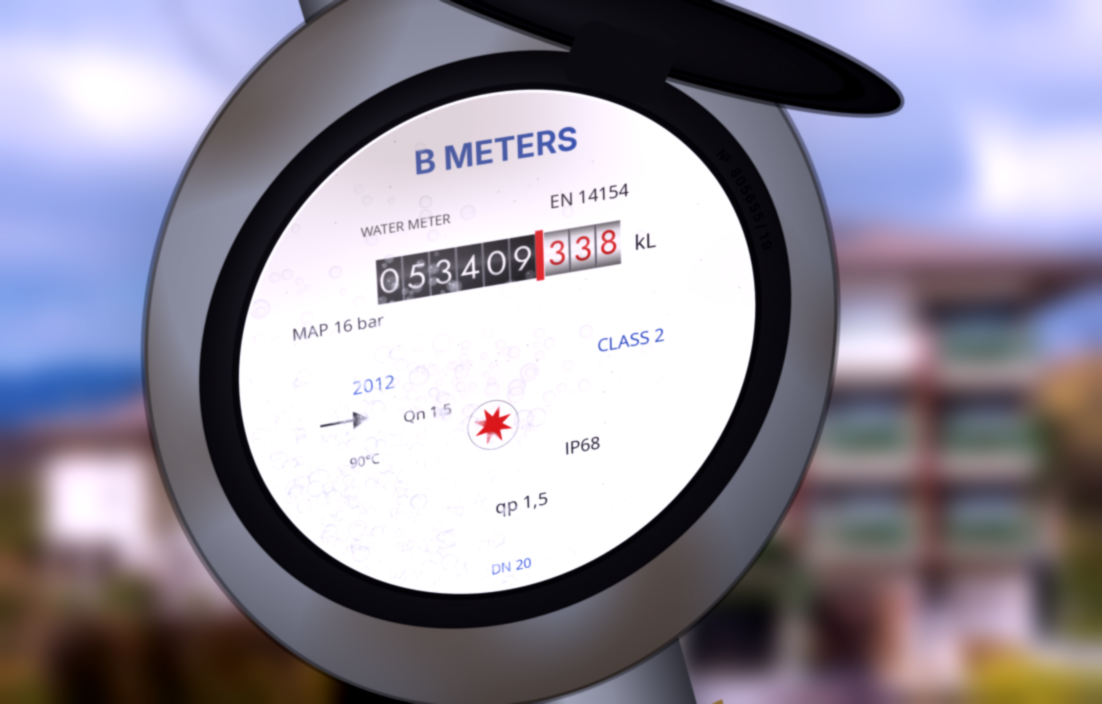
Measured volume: 53409.338 kL
